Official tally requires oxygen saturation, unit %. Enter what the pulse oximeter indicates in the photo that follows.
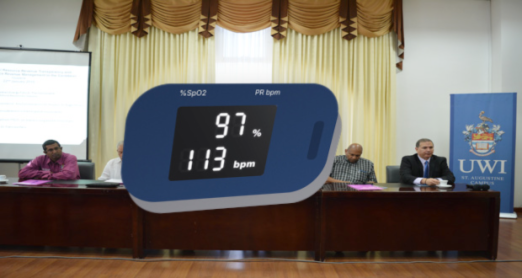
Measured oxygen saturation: 97 %
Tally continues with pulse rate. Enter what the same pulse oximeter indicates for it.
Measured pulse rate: 113 bpm
